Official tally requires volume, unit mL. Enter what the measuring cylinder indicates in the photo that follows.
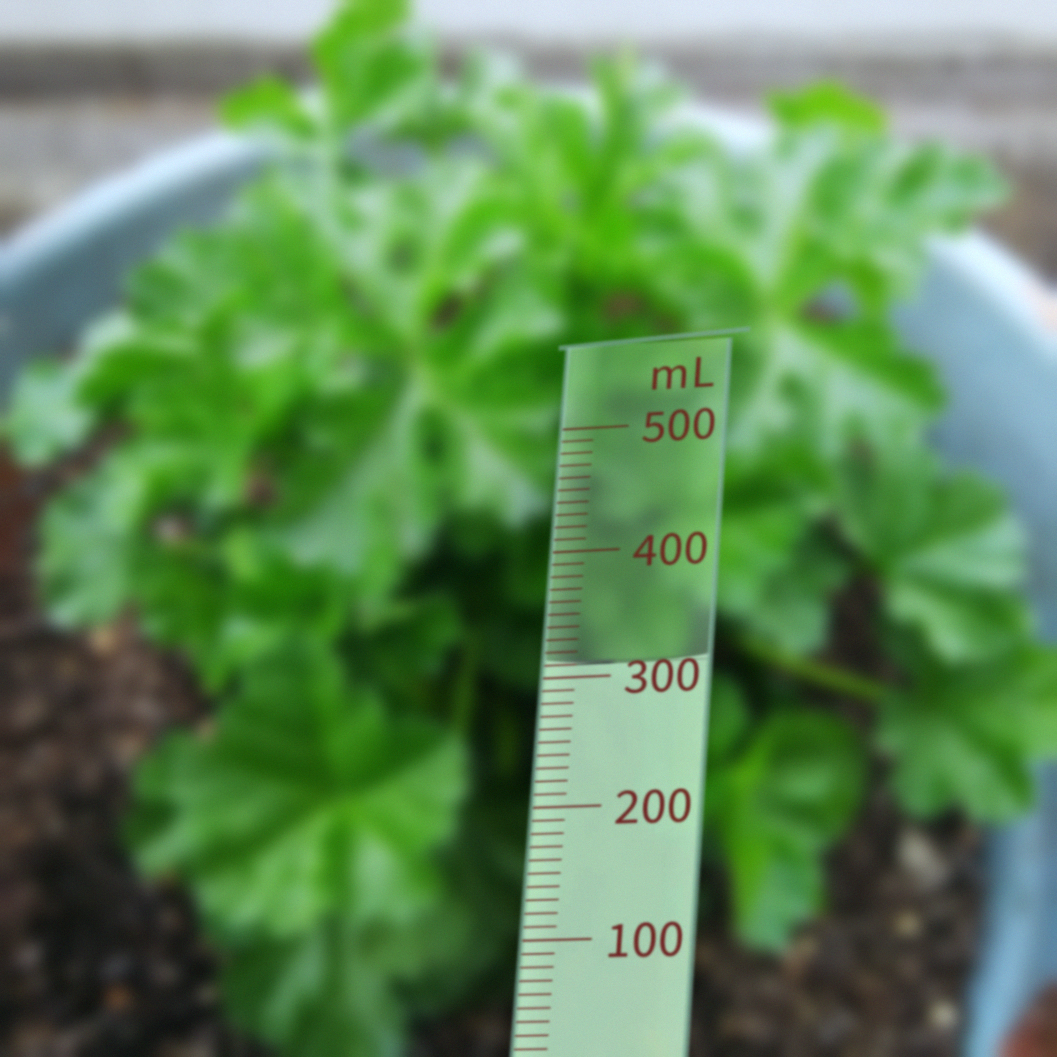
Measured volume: 310 mL
